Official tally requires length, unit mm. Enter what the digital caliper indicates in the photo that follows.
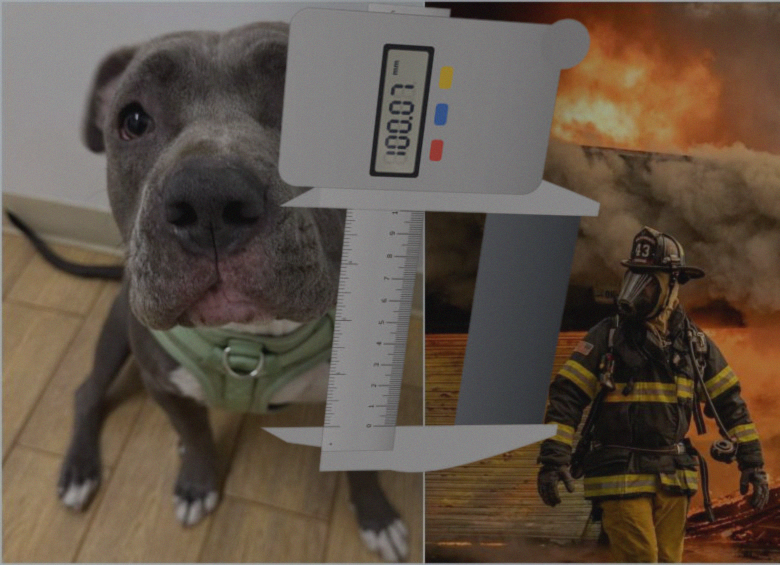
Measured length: 100.07 mm
